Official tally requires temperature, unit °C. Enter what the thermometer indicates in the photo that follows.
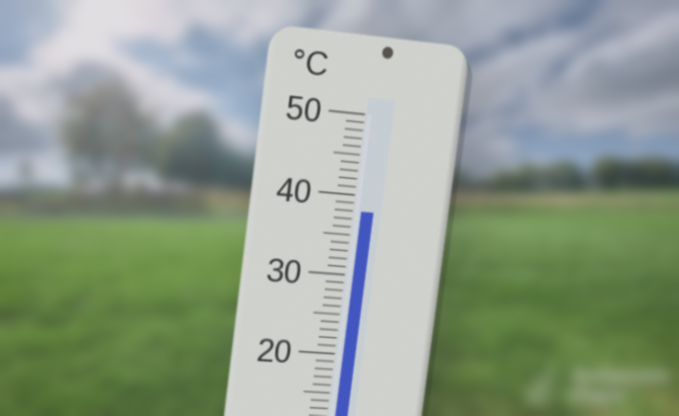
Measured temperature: 38 °C
